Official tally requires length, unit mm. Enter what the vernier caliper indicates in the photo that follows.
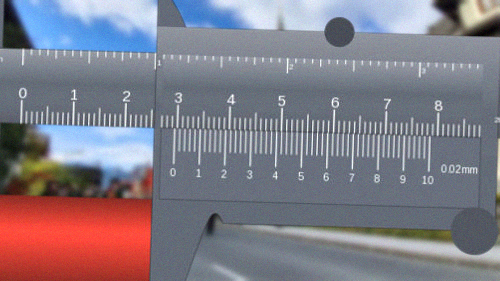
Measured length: 29.5 mm
